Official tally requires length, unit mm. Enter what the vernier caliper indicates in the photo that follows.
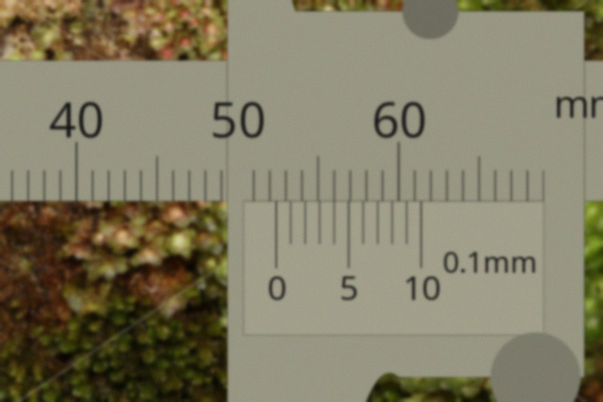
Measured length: 52.4 mm
